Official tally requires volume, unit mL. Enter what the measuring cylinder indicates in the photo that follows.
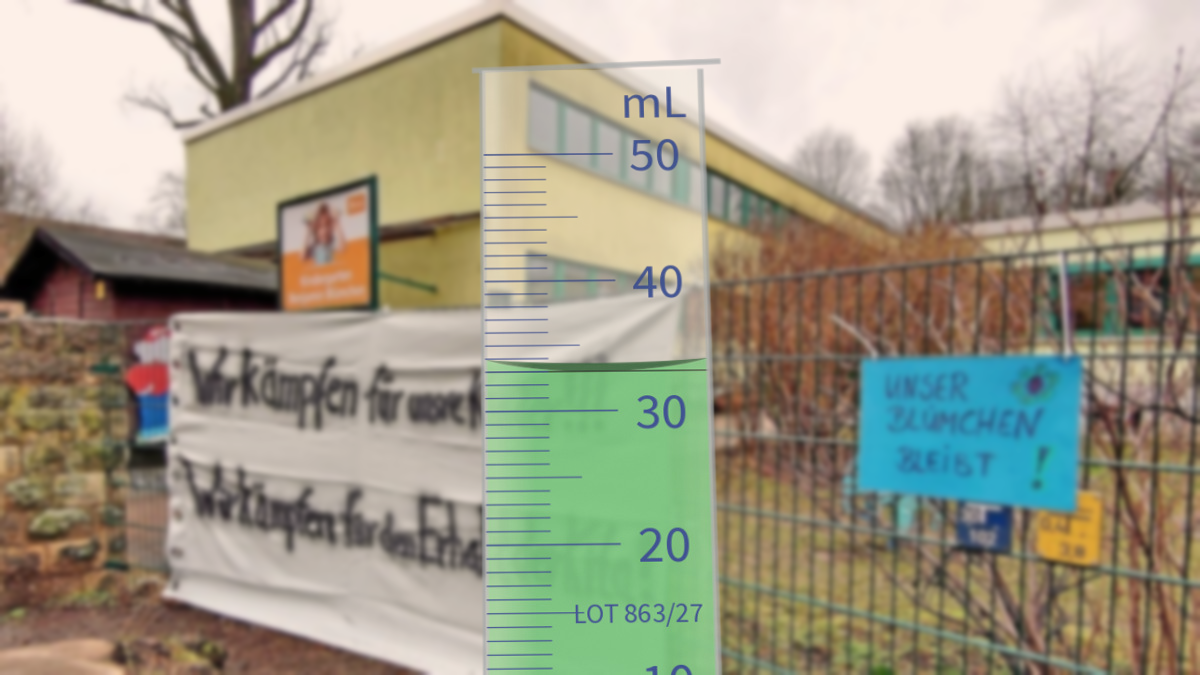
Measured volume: 33 mL
